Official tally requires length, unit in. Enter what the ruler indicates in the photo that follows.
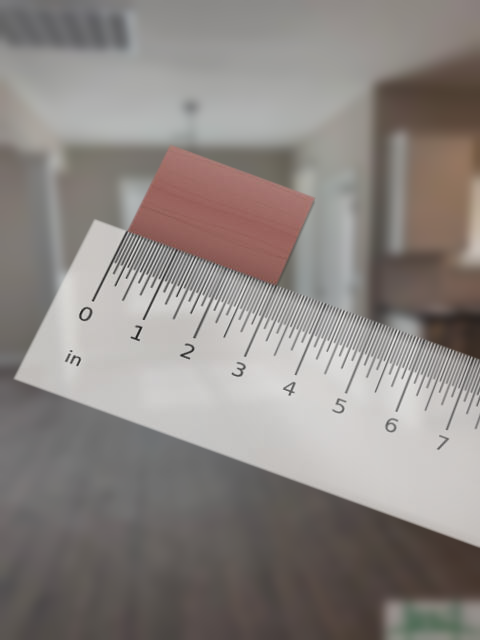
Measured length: 3 in
